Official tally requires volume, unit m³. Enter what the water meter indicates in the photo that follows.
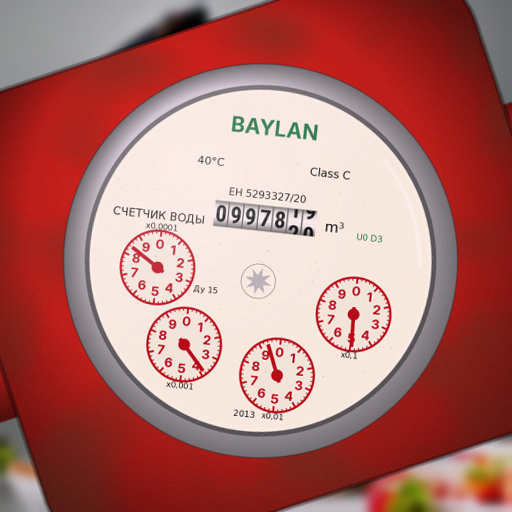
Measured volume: 997819.4938 m³
